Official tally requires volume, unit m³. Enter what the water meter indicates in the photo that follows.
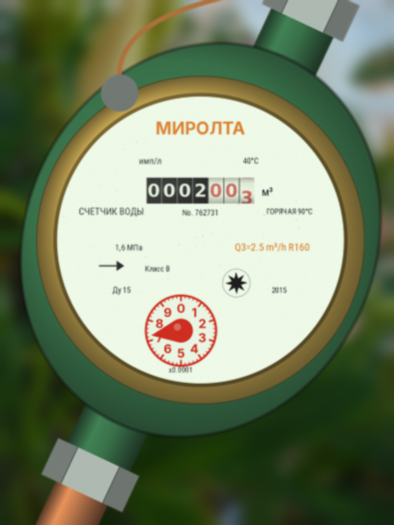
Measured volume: 2.0027 m³
